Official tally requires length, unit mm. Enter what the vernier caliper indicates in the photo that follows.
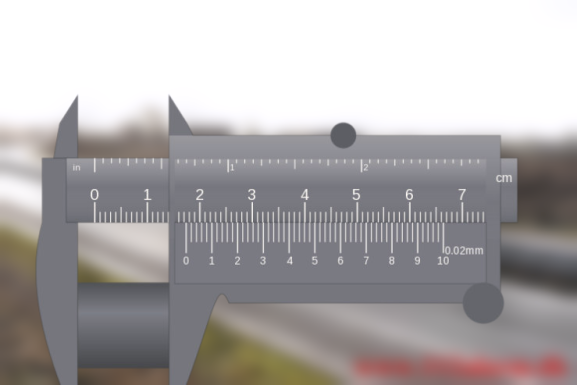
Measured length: 17.4 mm
